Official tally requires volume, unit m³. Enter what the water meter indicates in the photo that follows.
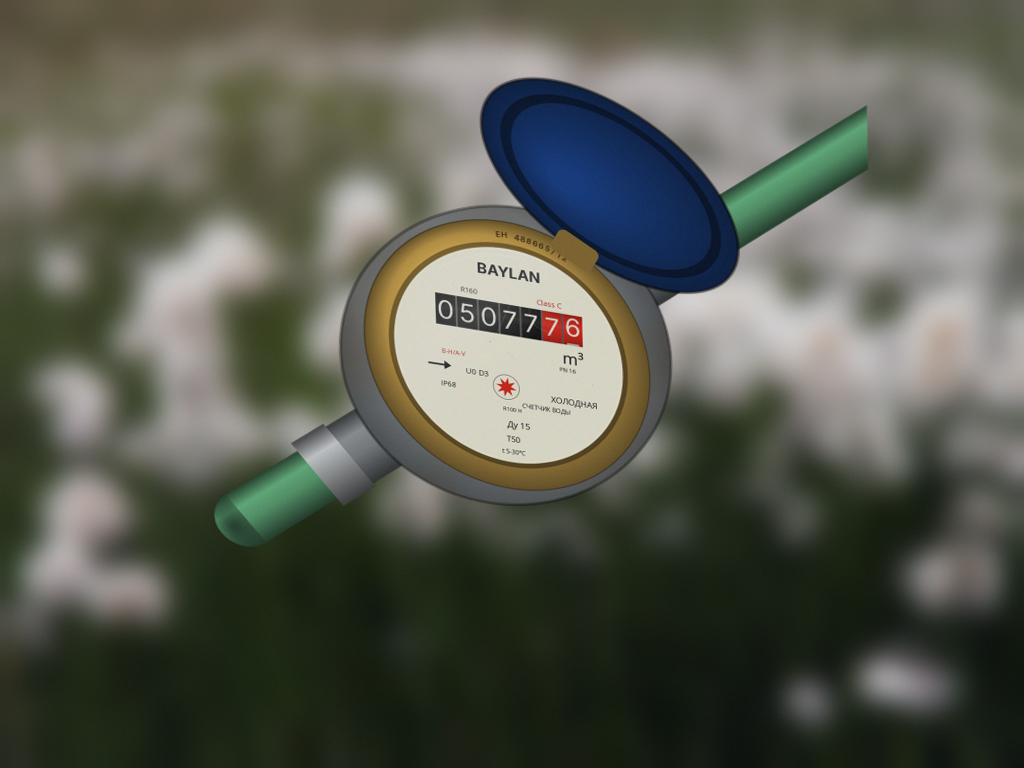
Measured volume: 5077.76 m³
